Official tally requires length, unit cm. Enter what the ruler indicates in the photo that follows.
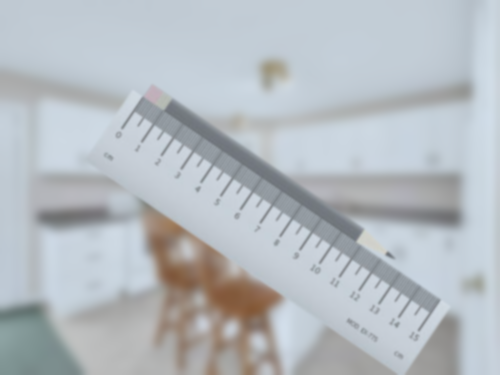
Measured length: 12.5 cm
